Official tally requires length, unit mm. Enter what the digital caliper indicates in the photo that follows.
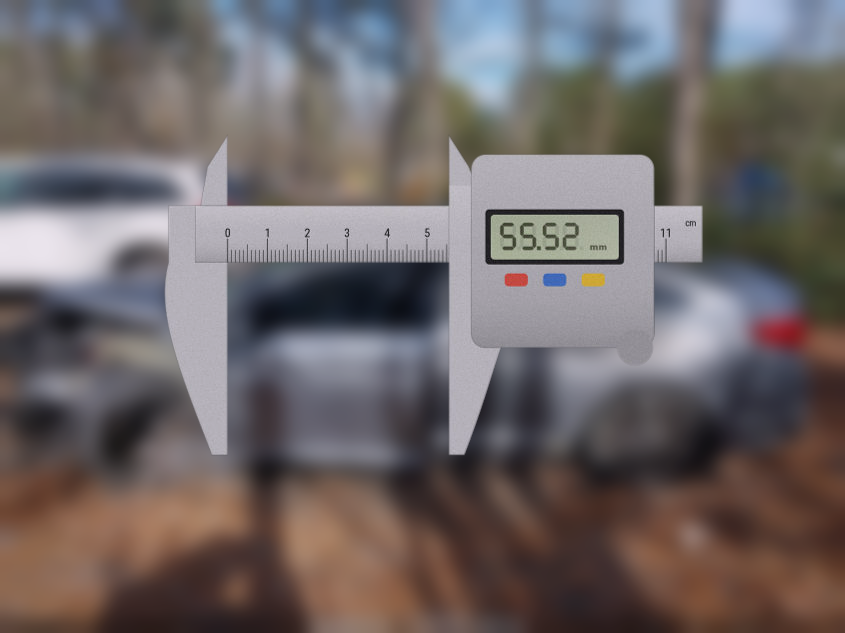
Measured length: 55.52 mm
